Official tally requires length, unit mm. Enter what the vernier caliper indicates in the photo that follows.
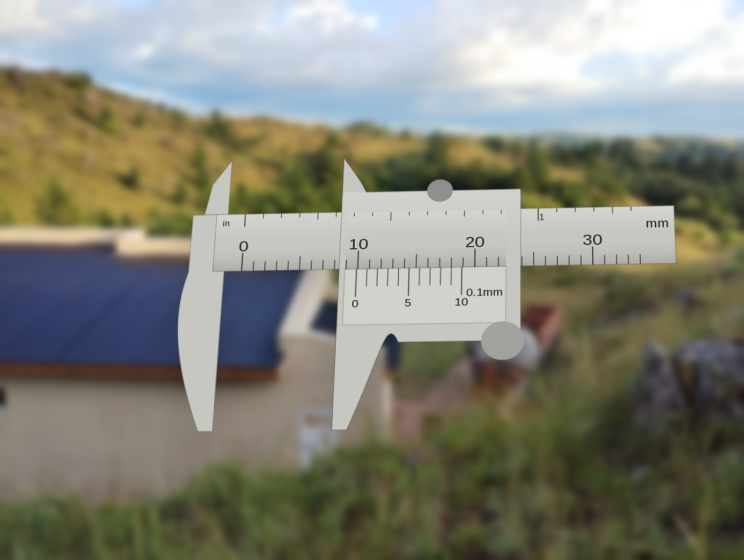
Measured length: 9.9 mm
